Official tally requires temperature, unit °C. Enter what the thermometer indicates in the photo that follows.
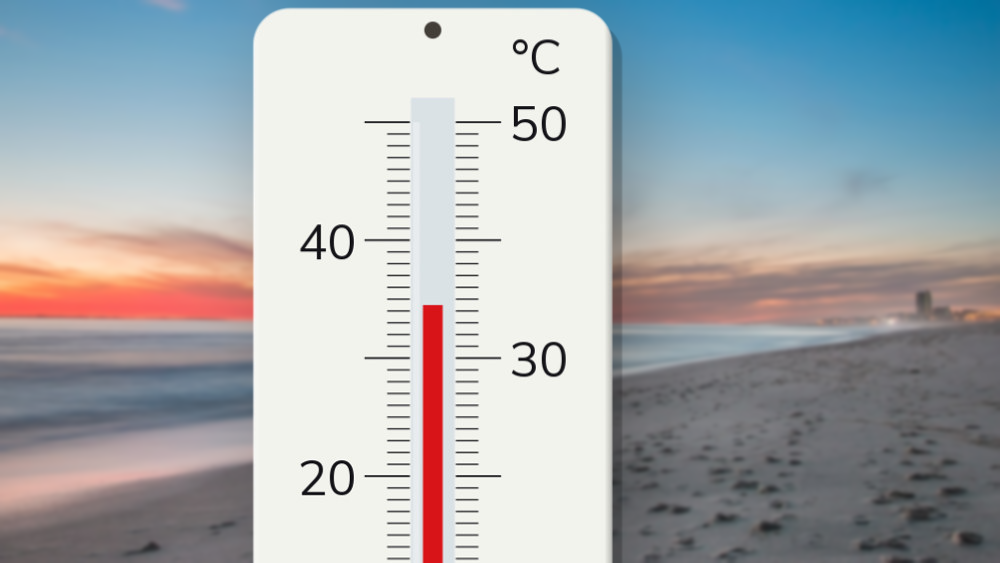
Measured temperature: 34.5 °C
